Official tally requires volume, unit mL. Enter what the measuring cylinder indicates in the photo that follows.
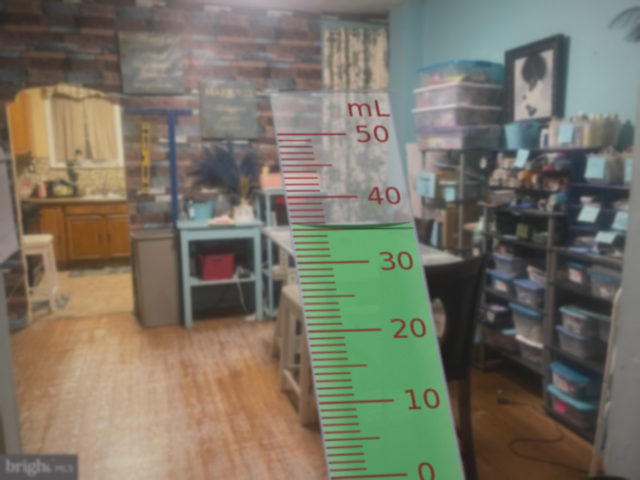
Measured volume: 35 mL
